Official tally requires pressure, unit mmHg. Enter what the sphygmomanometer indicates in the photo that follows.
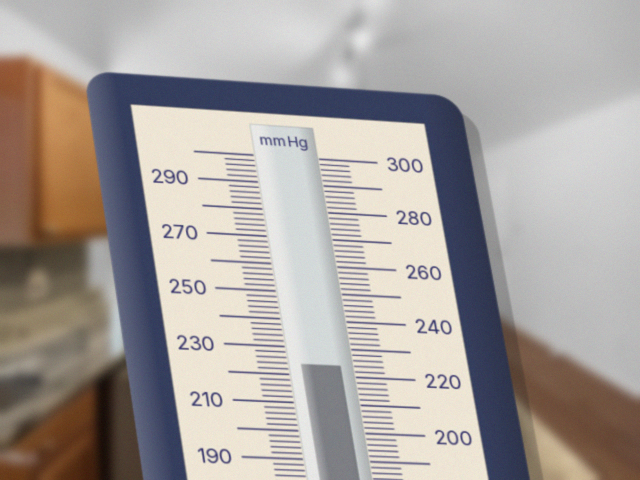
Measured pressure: 224 mmHg
